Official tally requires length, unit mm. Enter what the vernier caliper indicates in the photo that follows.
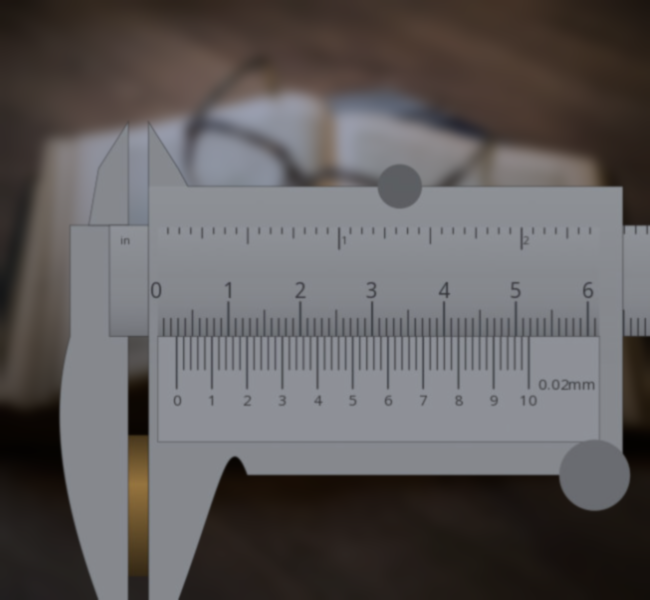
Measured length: 2.8 mm
